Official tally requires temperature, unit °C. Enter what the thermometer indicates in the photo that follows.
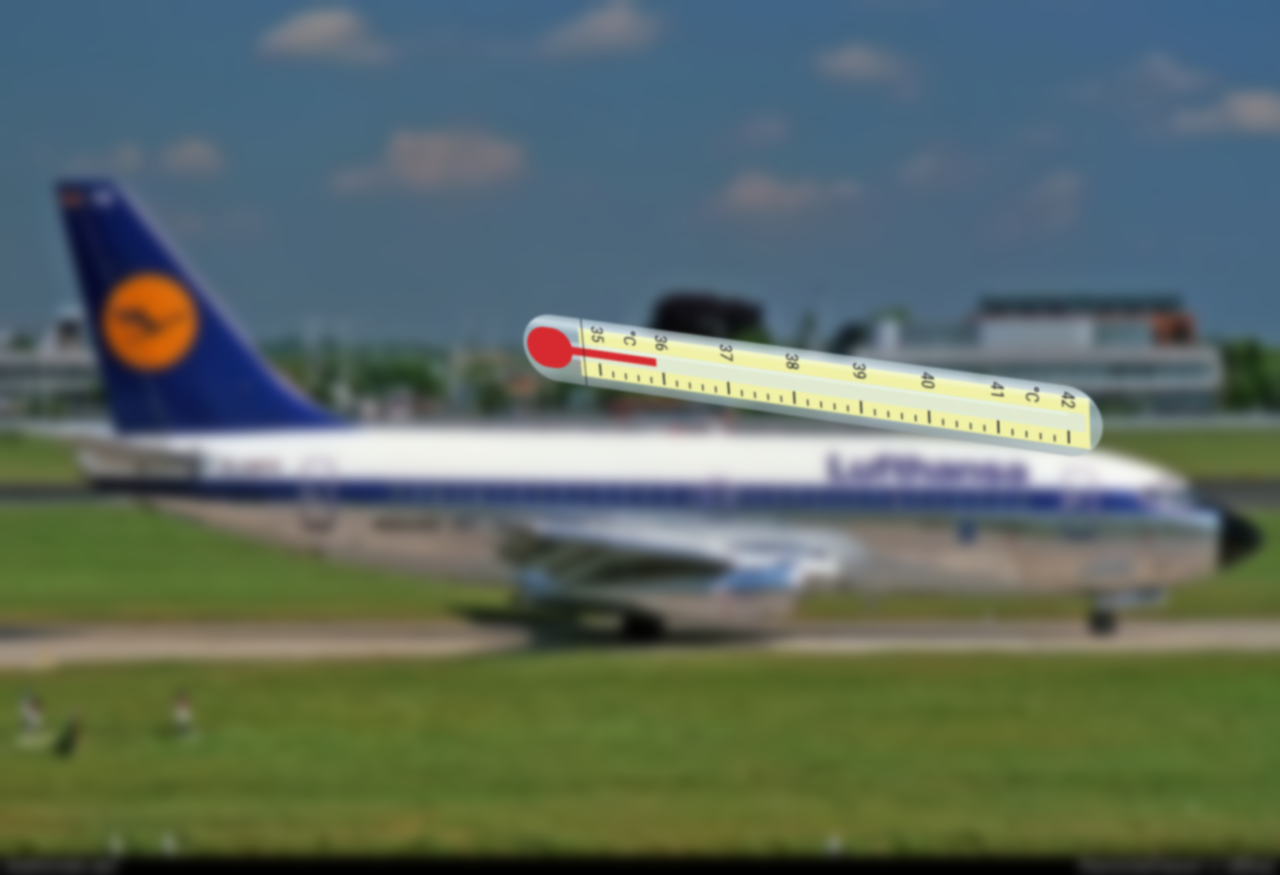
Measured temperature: 35.9 °C
